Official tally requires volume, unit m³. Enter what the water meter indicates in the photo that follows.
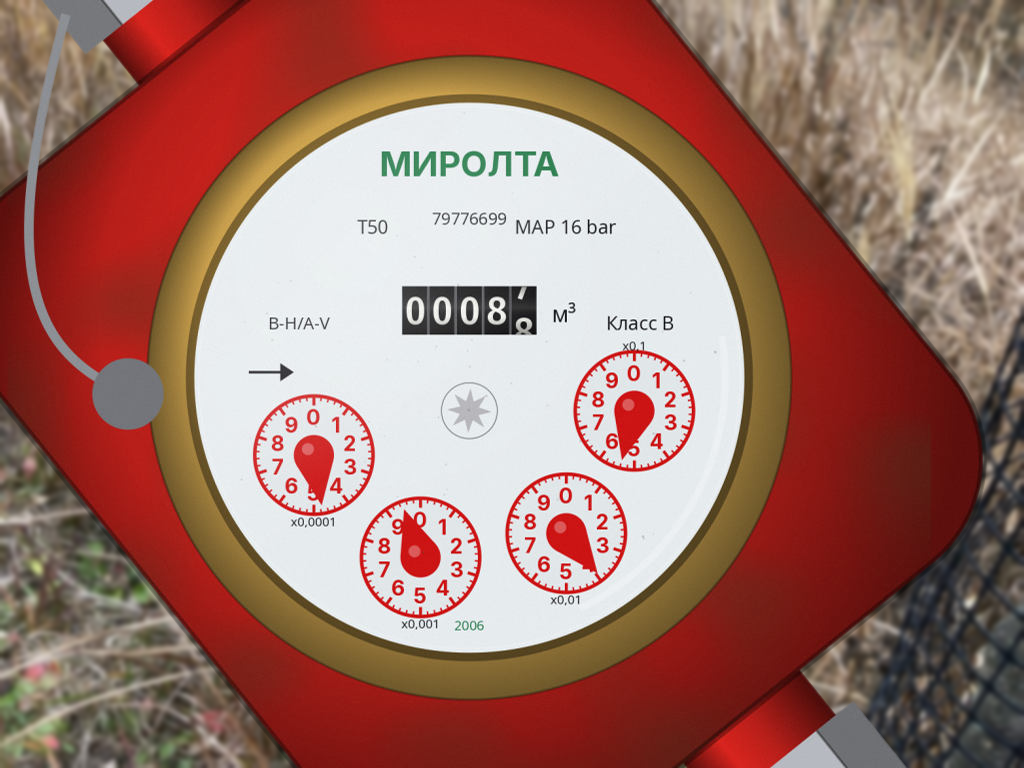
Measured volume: 87.5394 m³
